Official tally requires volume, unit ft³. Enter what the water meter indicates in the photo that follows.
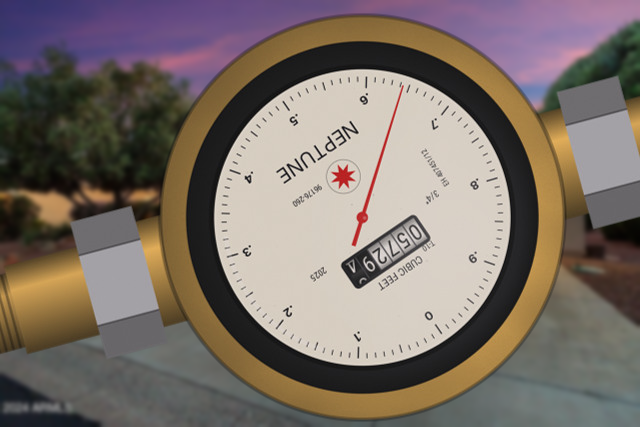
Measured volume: 57293.64 ft³
